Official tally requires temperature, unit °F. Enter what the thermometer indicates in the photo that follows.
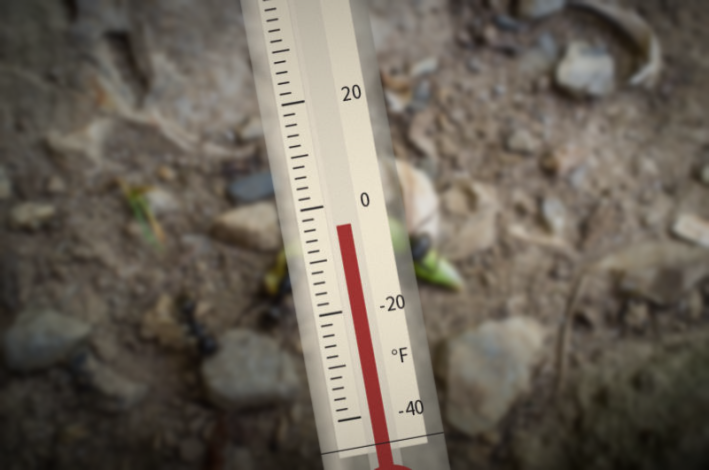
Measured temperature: -4 °F
